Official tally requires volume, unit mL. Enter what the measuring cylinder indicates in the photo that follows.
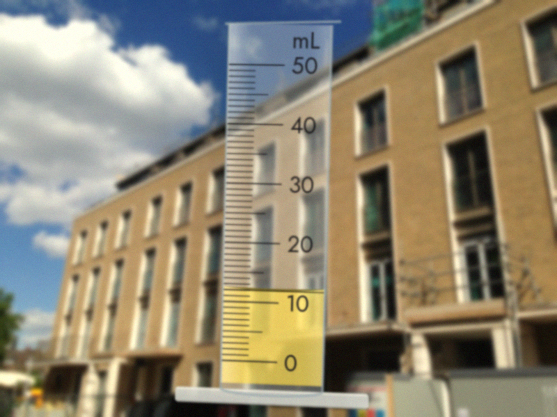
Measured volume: 12 mL
